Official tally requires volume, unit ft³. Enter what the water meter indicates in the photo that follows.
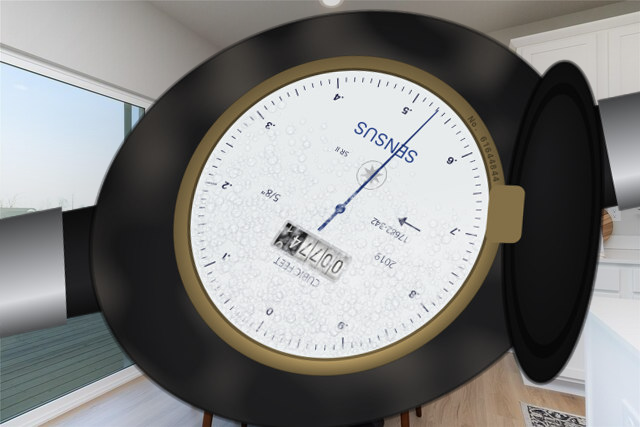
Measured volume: 7740.53 ft³
